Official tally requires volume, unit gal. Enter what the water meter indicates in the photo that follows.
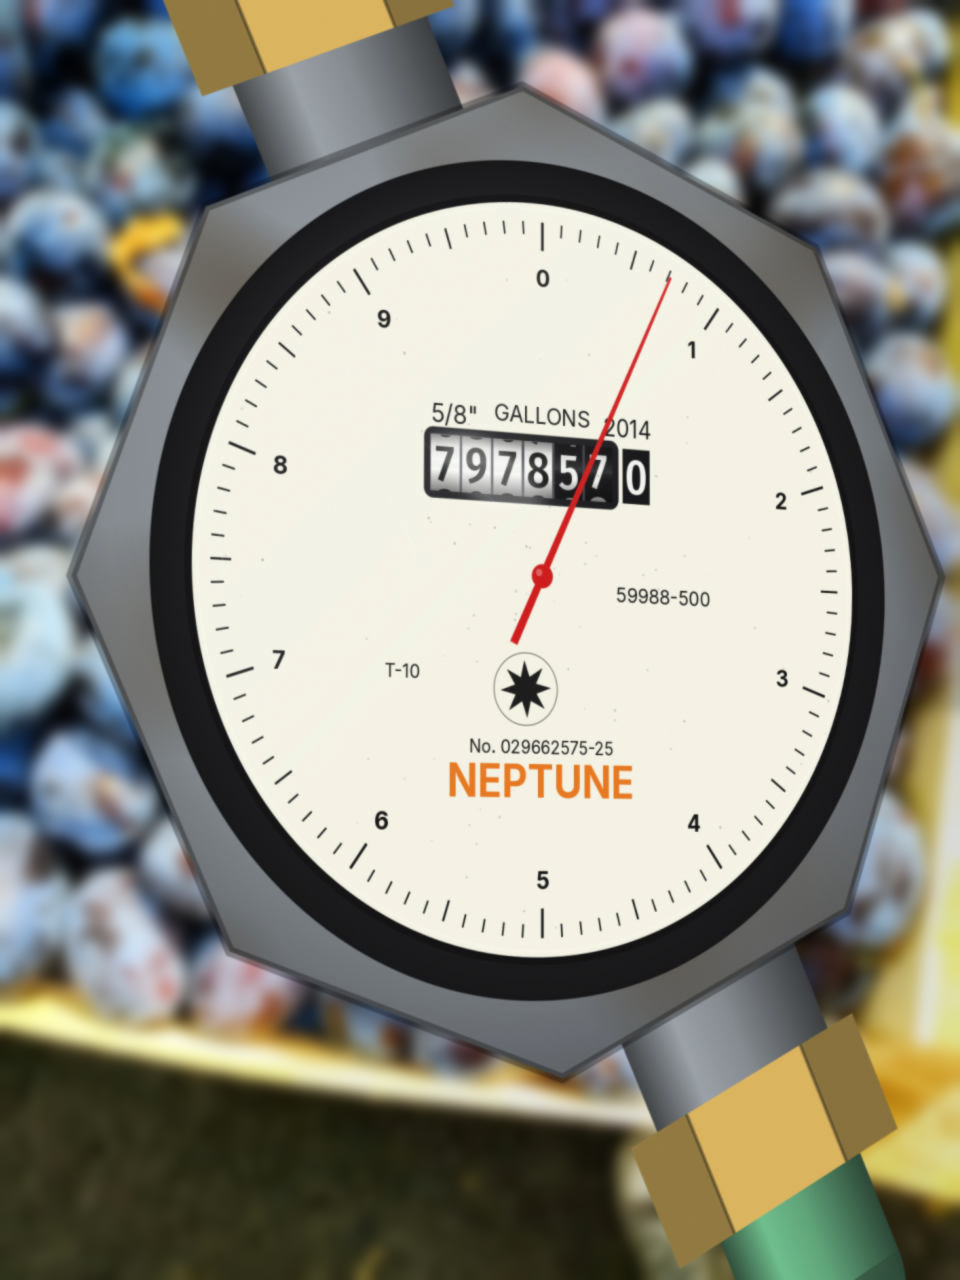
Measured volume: 7978570.7 gal
